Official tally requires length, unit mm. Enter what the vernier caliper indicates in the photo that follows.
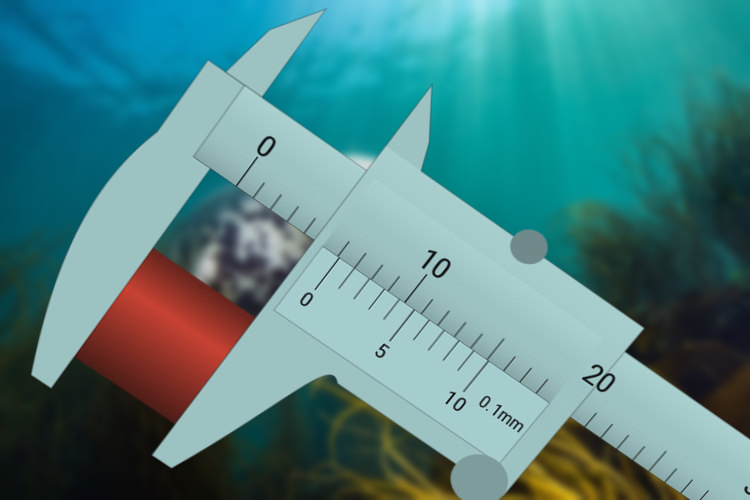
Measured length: 6.1 mm
